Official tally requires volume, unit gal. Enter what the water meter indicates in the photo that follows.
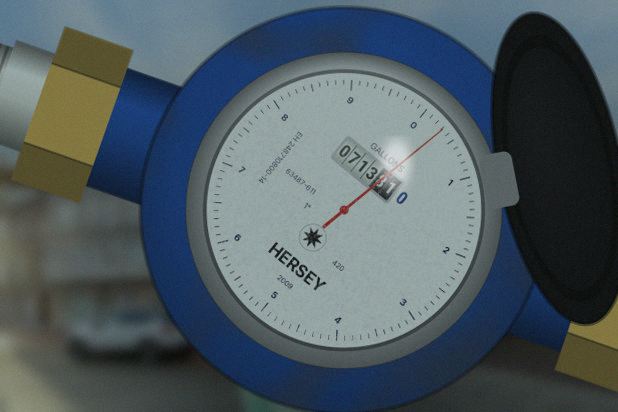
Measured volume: 713810.3 gal
